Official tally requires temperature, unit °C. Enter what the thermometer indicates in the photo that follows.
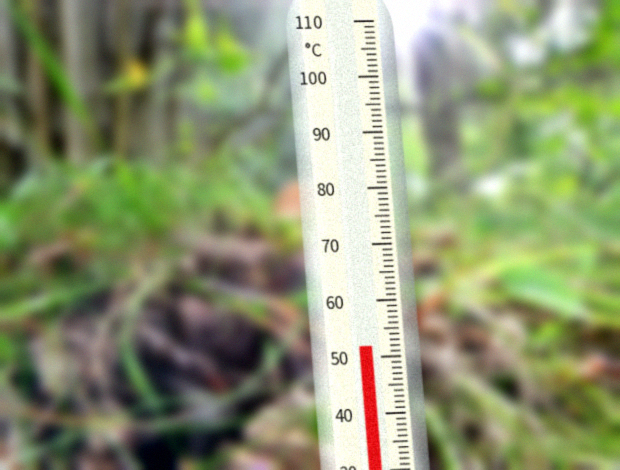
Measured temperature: 52 °C
